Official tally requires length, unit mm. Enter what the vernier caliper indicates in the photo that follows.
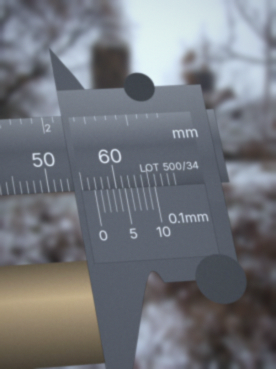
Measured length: 56.8 mm
